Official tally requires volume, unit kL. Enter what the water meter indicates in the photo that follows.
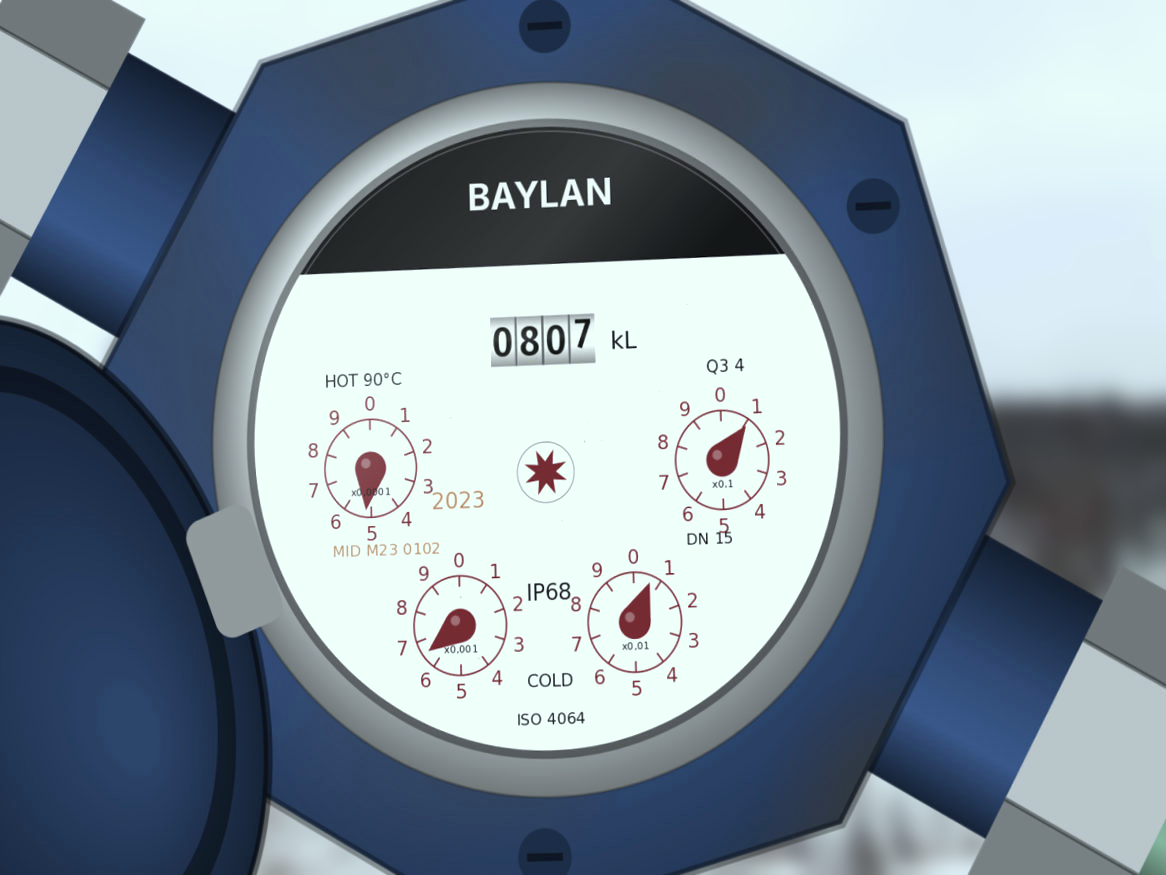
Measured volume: 807.1065 kL
